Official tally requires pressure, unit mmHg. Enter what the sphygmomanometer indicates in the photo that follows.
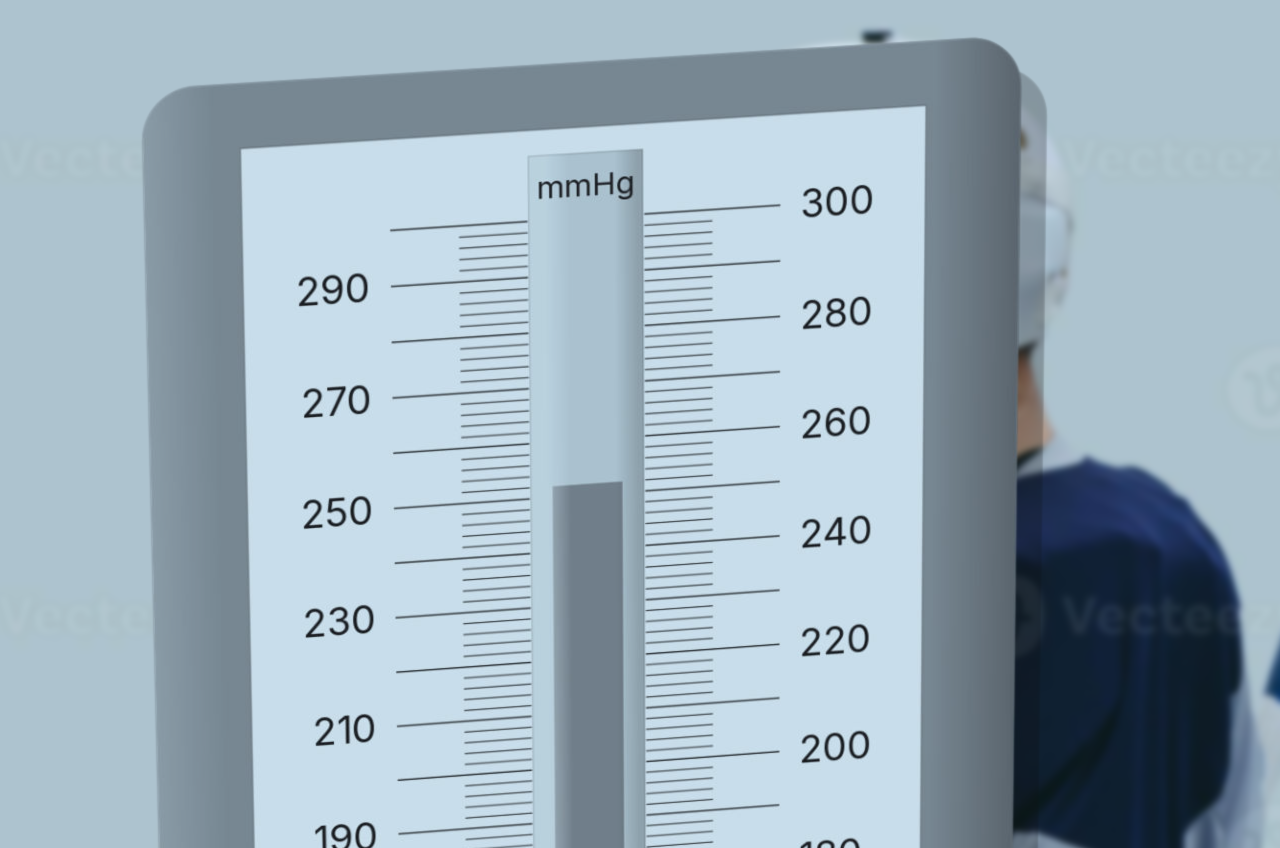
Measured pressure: 252 mmHg
